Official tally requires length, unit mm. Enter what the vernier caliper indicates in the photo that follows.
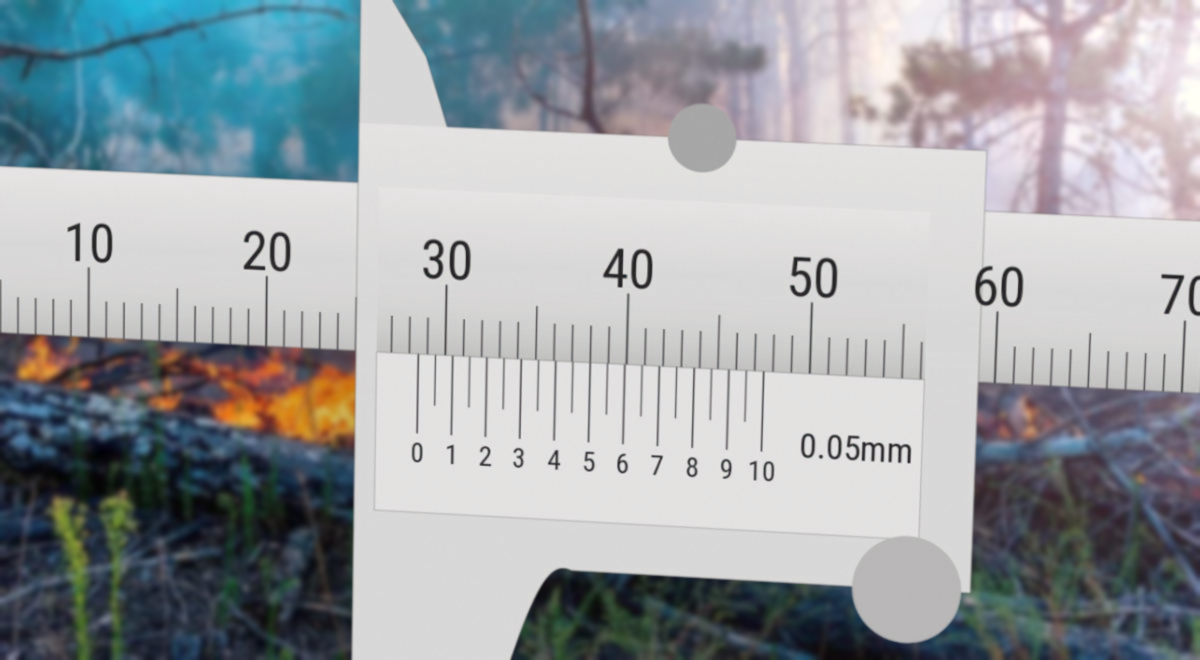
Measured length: 28.5 mm
